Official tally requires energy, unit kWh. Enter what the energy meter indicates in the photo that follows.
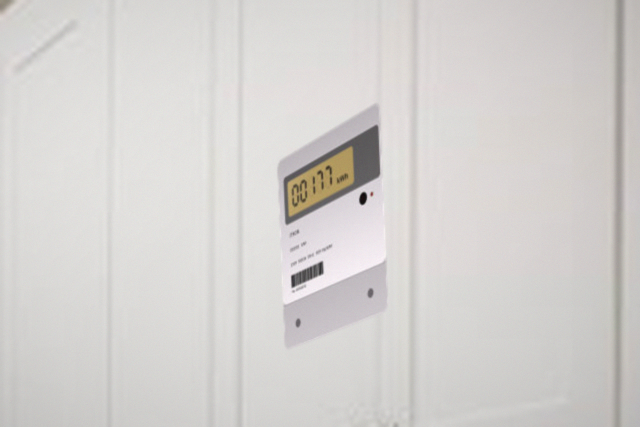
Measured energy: 177 kWh
